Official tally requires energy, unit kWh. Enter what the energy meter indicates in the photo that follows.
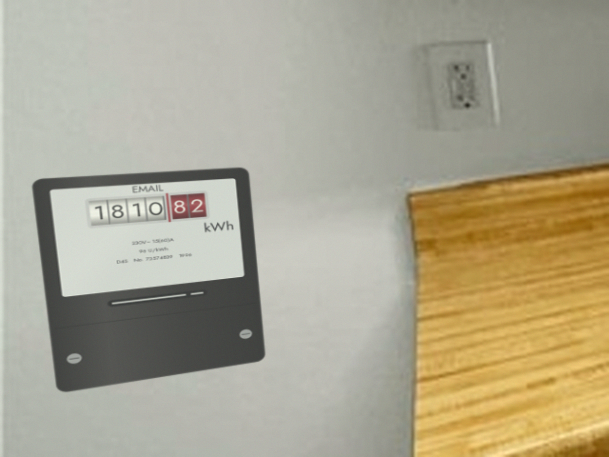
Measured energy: 1810.82 kWh
